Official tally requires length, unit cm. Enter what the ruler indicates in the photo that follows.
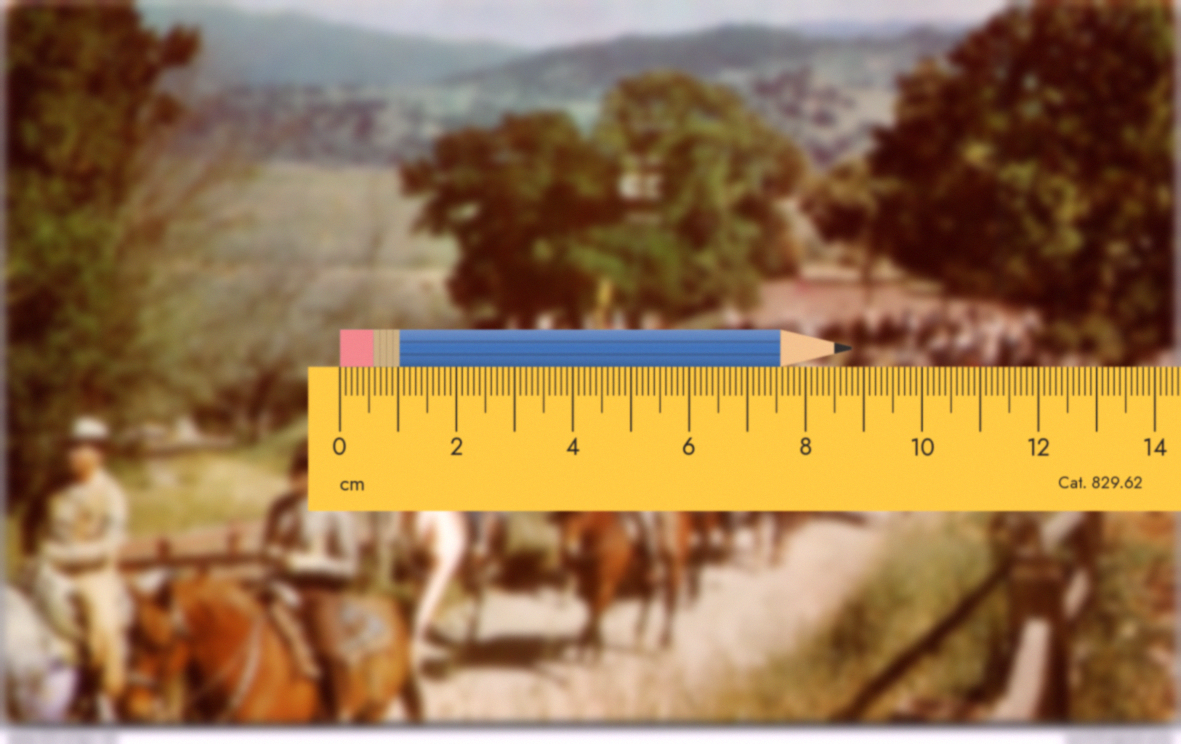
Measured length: 8.8 cm
